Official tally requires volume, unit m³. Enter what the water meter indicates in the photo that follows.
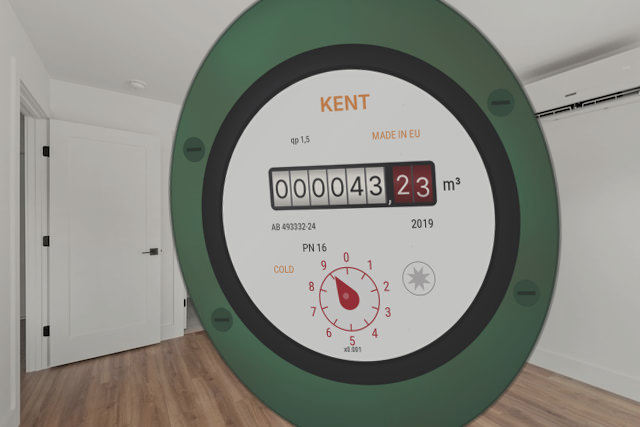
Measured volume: 43.229 m³
